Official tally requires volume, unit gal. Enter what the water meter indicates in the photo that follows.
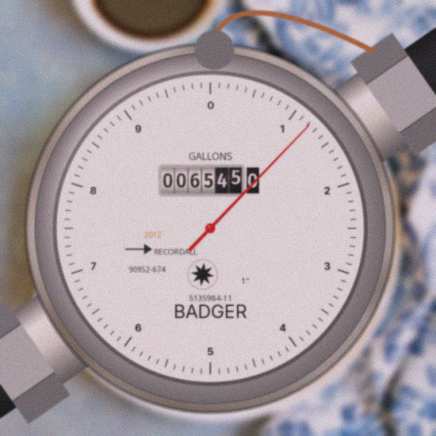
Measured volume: 65451.2 gal
